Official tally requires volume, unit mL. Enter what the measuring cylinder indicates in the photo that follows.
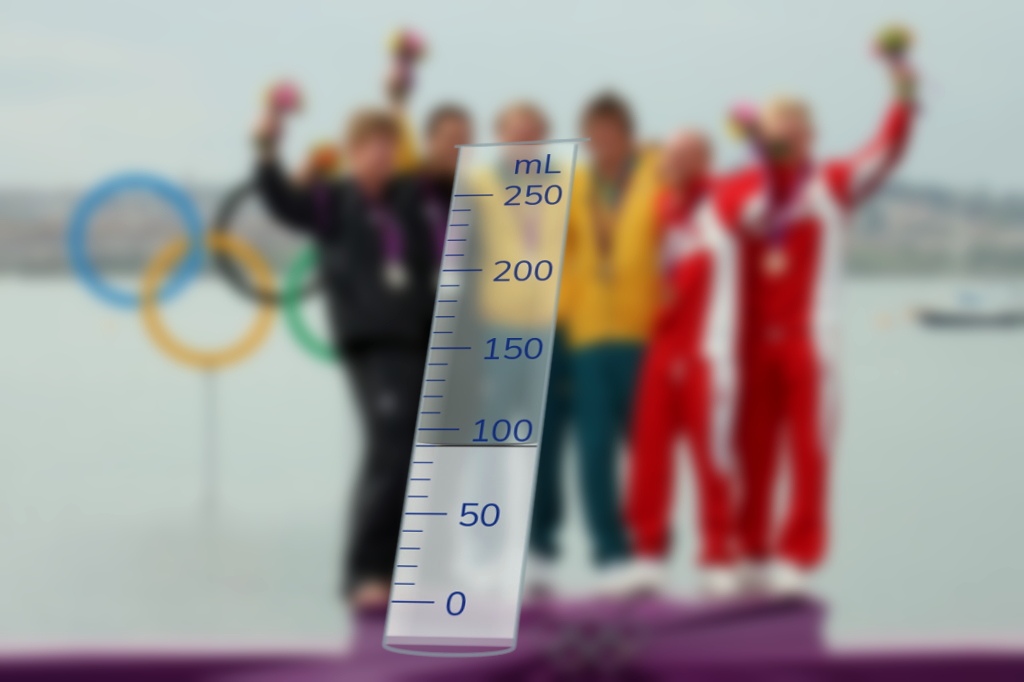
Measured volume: 90 mL
